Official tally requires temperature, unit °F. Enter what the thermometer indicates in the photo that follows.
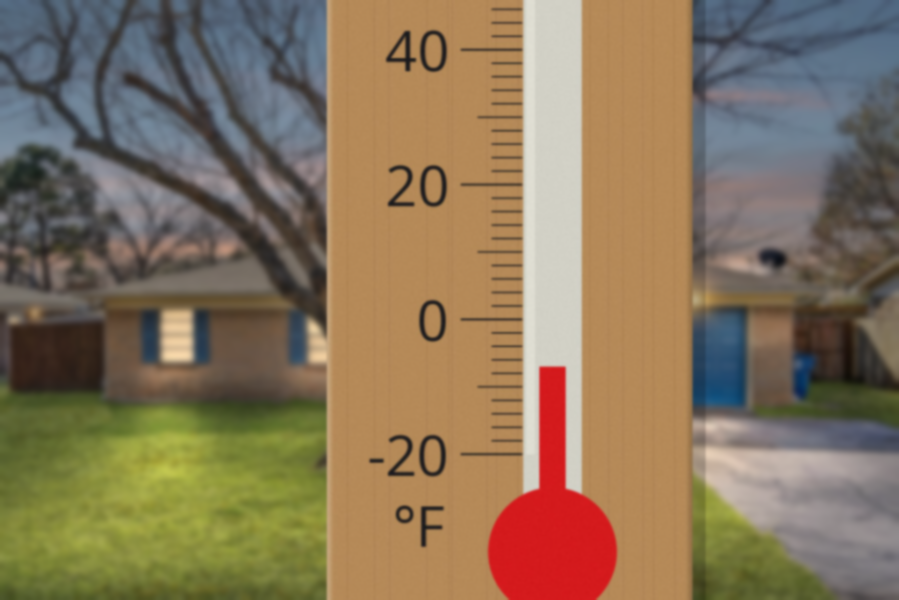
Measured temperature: -7 °F
